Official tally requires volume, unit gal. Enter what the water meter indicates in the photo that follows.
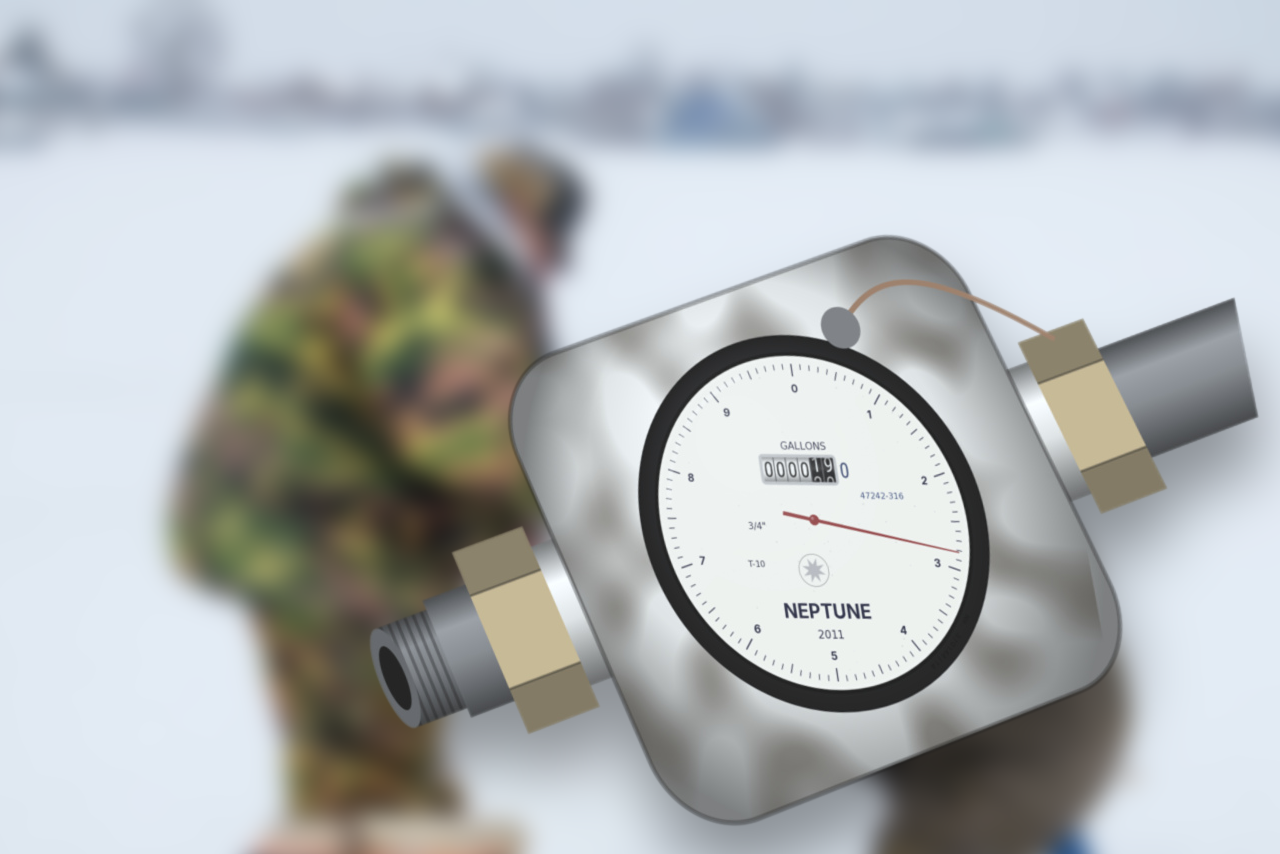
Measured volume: 192.8 gal
